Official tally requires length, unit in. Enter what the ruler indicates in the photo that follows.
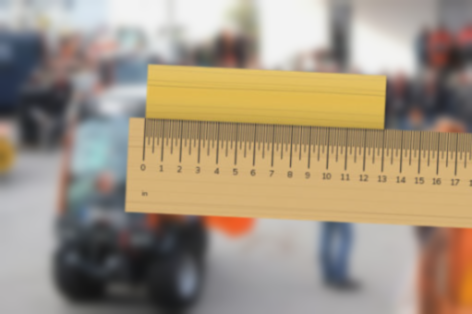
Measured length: 13 in
